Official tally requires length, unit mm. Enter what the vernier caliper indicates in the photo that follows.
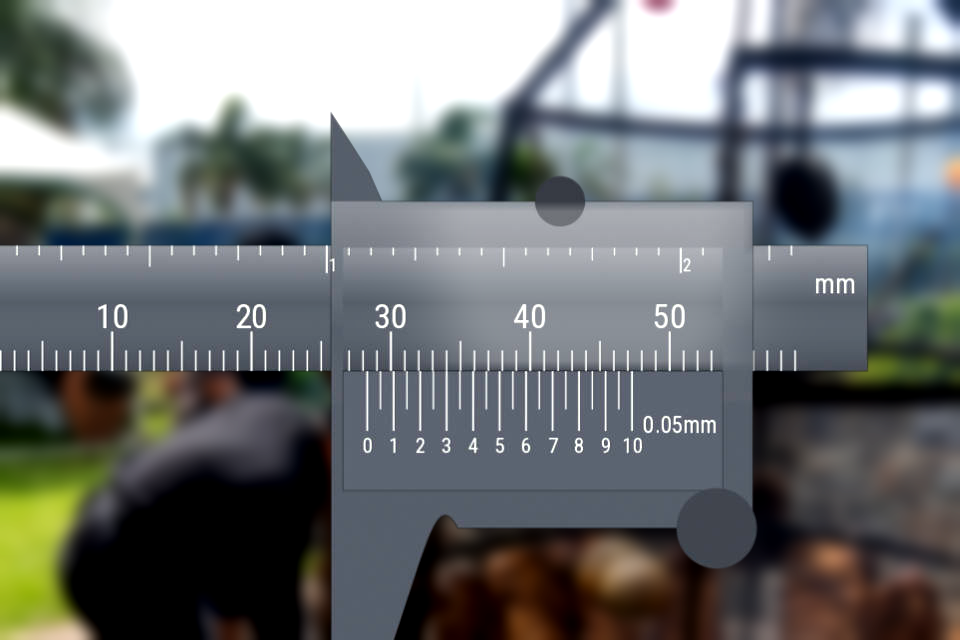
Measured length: 28.3 mm
